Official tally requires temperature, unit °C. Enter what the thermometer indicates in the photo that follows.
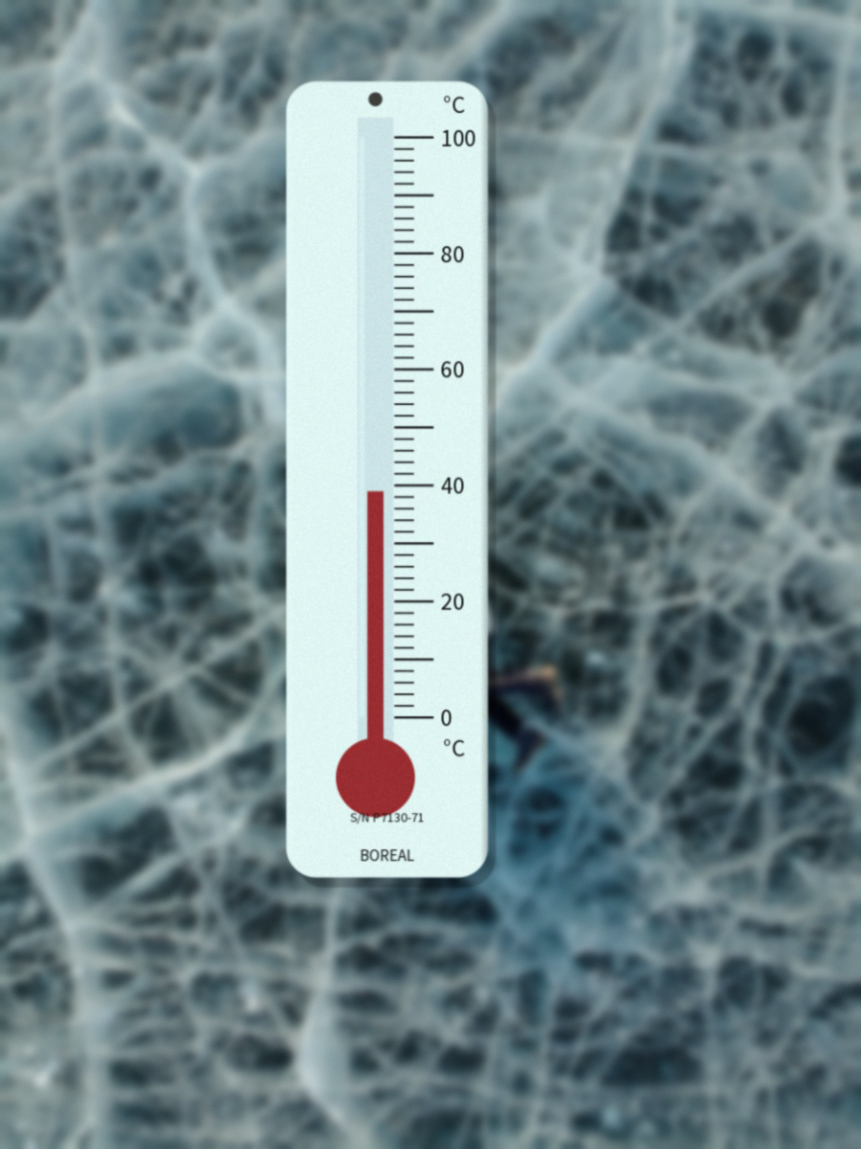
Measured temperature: 39 °C
